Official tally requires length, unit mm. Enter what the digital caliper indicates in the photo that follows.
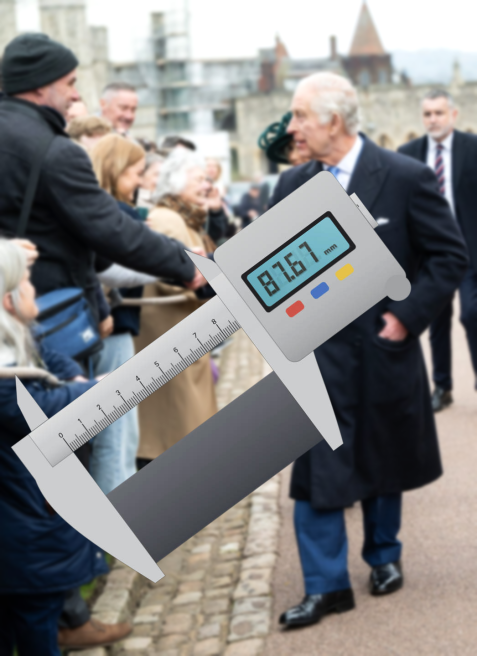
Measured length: 87.67 mm
